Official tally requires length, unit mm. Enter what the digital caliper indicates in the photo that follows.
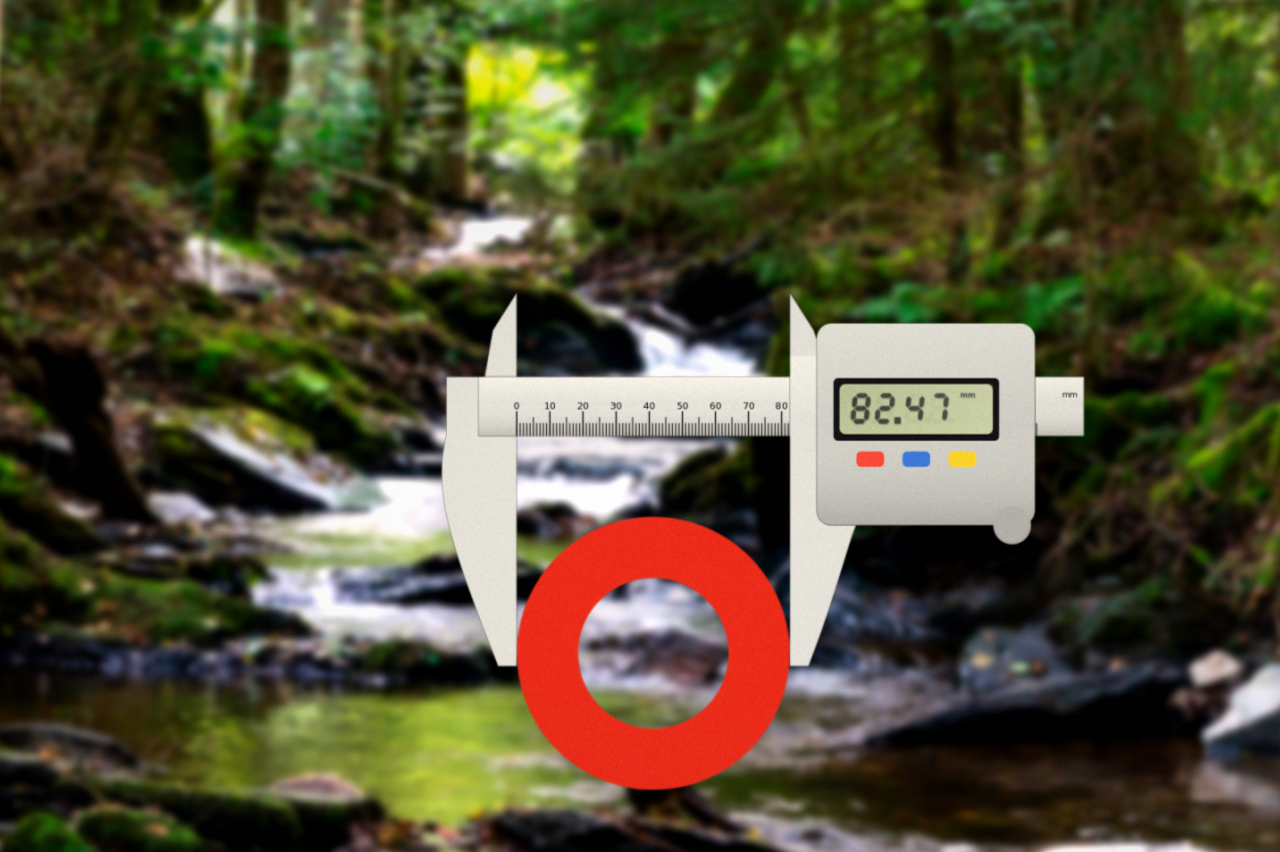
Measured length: 82.47 mm
